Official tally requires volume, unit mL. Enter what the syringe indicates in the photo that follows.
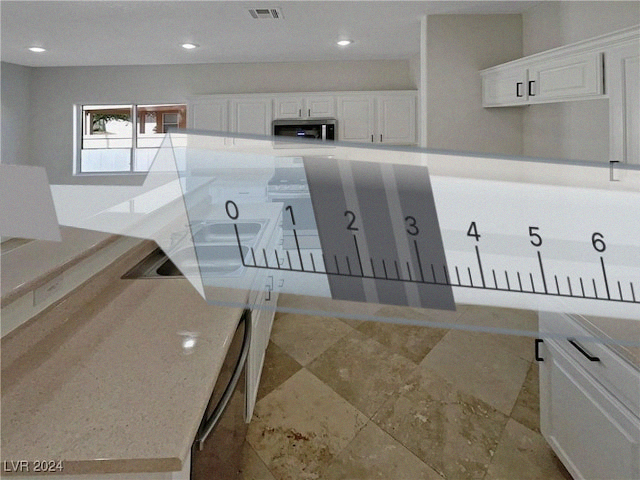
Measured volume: 1.4 mL
